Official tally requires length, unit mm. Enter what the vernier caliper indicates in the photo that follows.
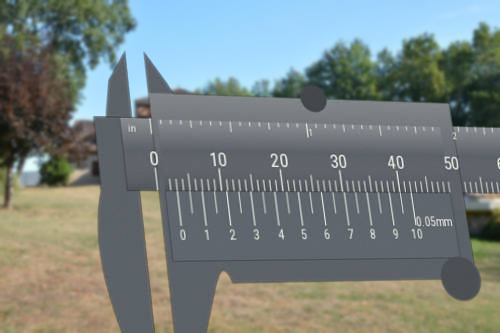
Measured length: 3.0 mm
